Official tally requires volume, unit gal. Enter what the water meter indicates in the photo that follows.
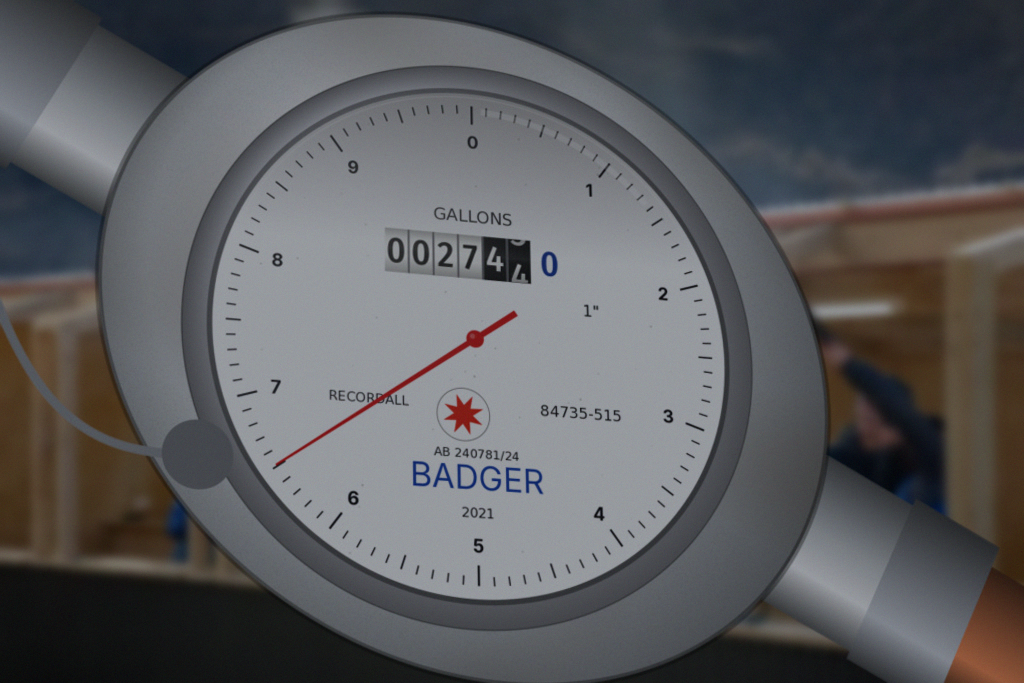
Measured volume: 27436.5 gal
